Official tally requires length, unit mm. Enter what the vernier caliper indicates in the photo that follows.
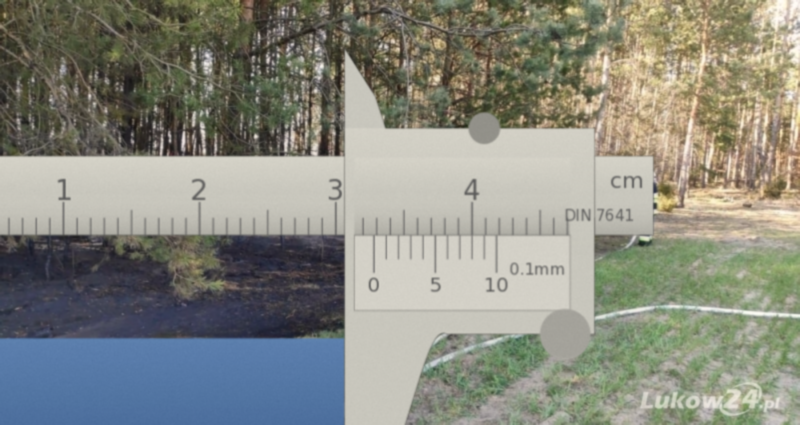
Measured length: 32.8 mm
